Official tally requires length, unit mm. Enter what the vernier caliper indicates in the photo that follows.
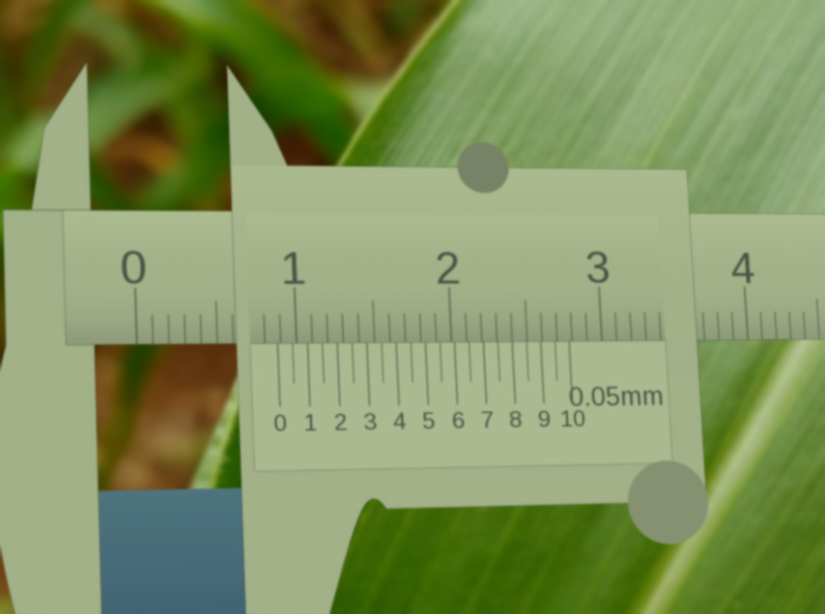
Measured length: 8.8 mm
